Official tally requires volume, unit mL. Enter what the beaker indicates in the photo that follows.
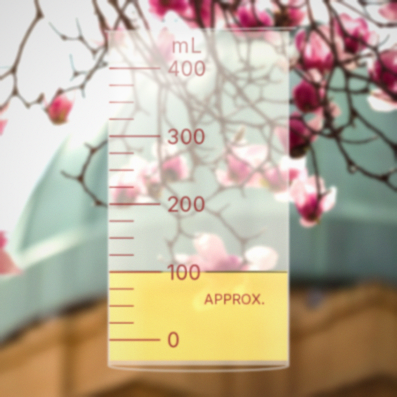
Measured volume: 100 mL
